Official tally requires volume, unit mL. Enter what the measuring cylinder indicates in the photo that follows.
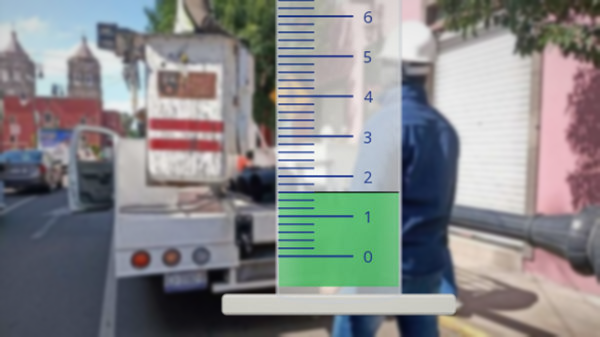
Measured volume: 1.6 mL
